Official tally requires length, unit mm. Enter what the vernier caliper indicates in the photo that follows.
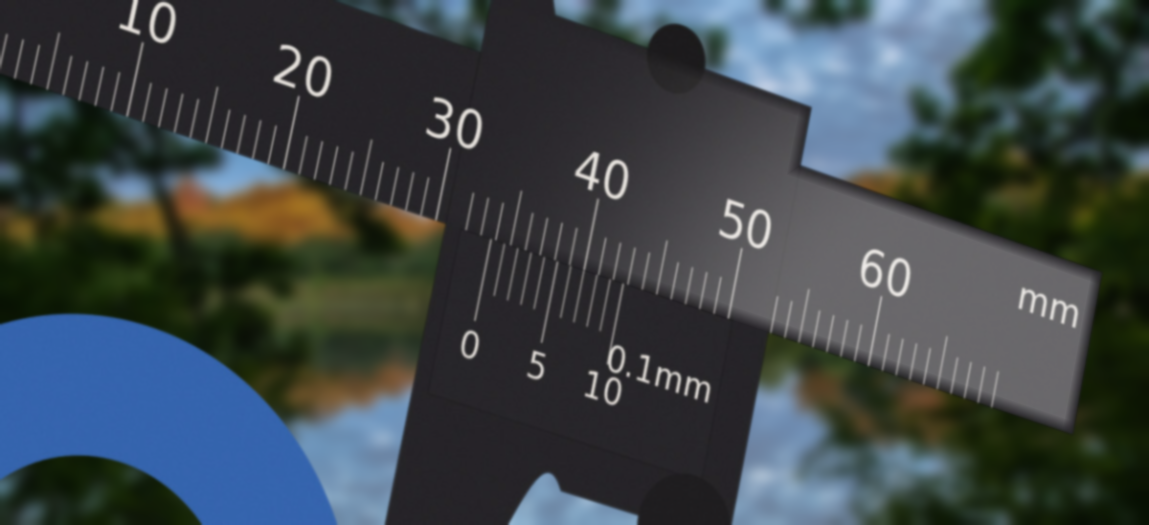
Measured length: 33.7 mm
